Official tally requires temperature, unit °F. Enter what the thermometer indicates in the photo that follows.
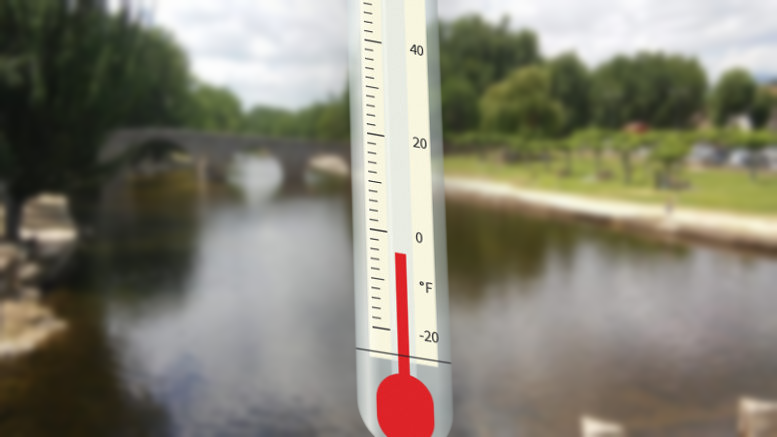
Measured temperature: -4 °F
